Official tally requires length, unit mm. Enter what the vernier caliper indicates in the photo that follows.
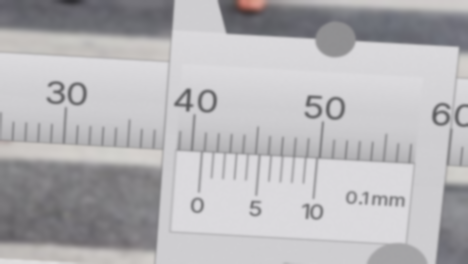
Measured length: 40.8 mm
